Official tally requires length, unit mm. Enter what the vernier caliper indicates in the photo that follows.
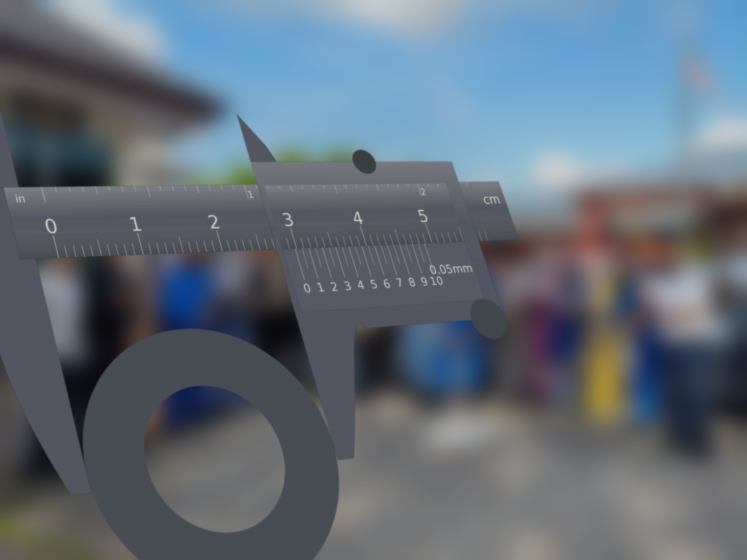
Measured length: 29.8 mm
